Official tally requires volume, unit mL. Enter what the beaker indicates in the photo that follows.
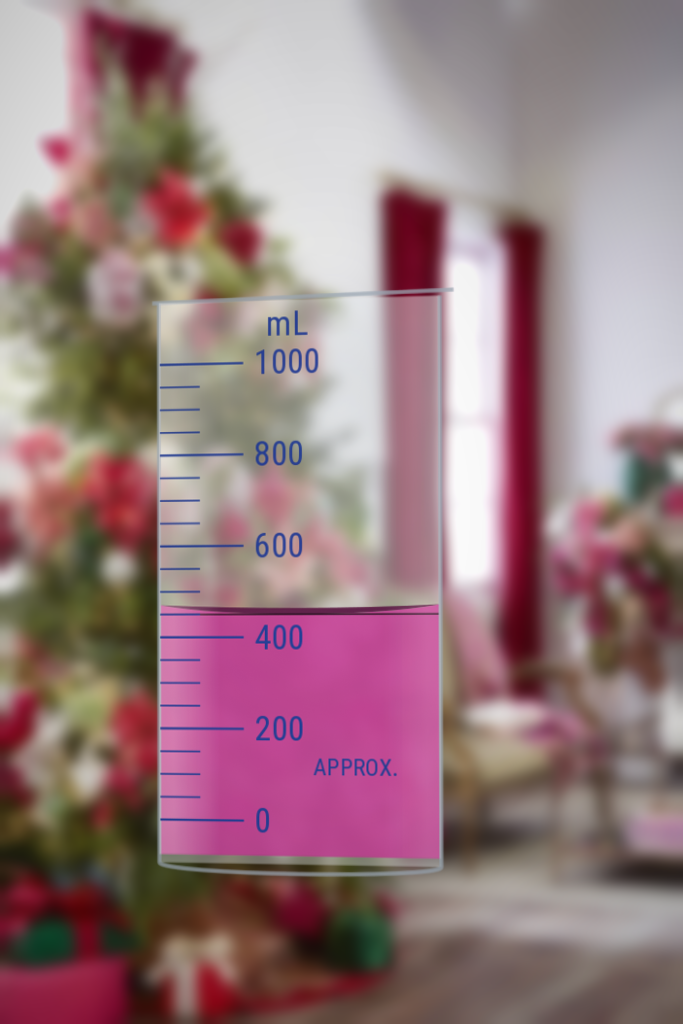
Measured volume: 450 mL
